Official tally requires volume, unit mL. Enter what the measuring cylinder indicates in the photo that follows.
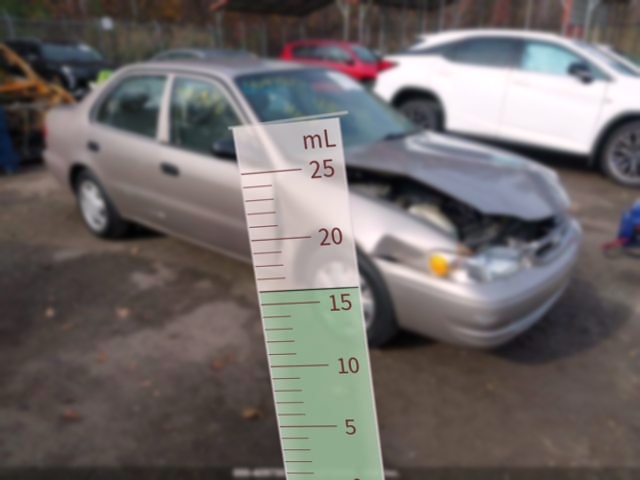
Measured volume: 16 mL
